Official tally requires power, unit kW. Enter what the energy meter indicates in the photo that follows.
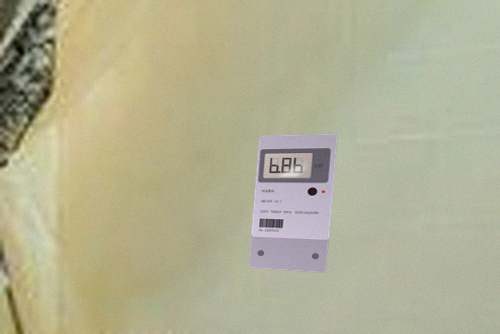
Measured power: 6.86 kW
